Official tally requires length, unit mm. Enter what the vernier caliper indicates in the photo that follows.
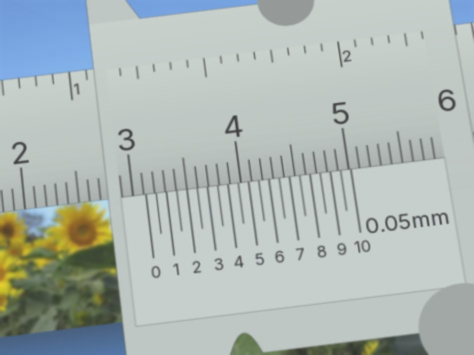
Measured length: 31.2 mm
